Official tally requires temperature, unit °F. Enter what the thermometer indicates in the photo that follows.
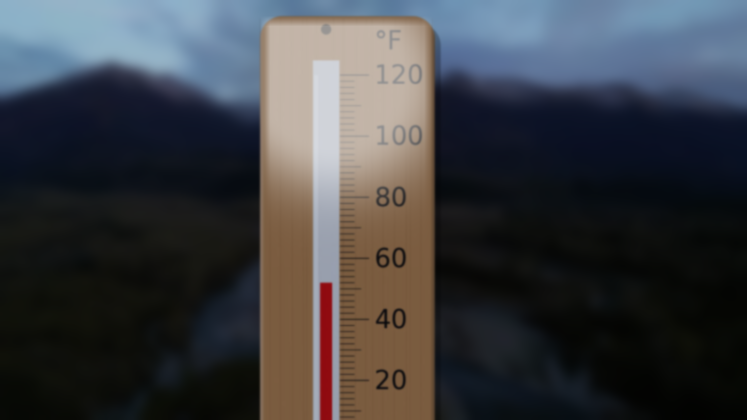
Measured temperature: 52 °F
